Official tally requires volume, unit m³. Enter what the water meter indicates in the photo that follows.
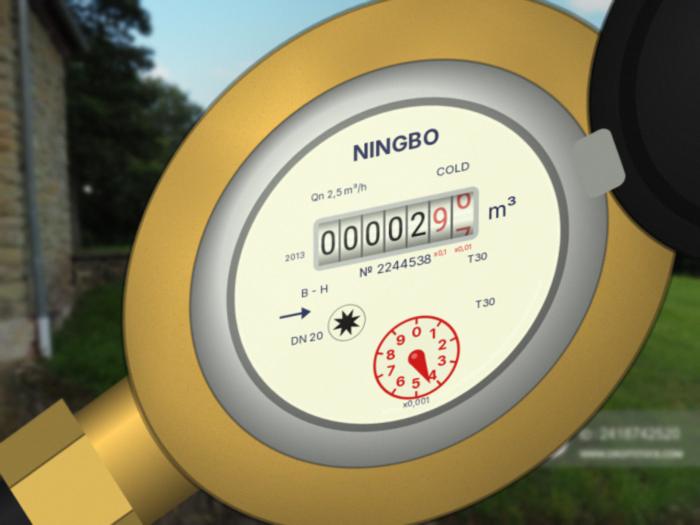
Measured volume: 2.964 m³
